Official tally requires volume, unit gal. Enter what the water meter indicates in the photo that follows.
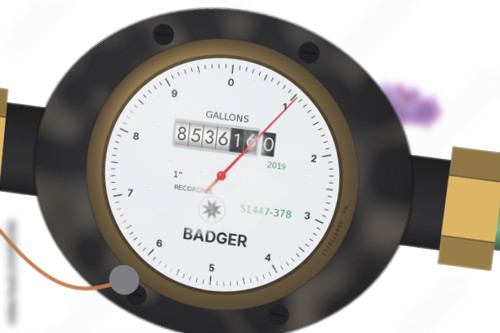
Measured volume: 8536161.0 gal
